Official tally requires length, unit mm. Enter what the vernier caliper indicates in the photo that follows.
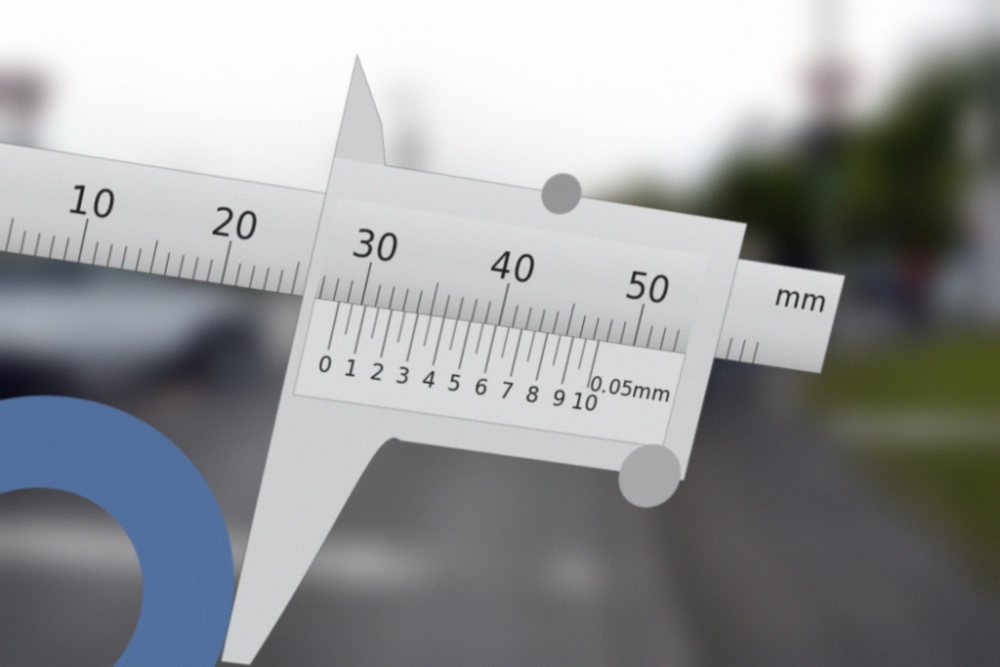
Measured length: 28.4 mm
